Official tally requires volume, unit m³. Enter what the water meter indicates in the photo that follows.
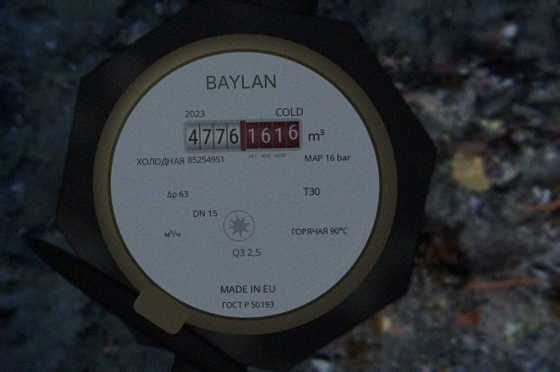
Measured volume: 4776.1616 m³
